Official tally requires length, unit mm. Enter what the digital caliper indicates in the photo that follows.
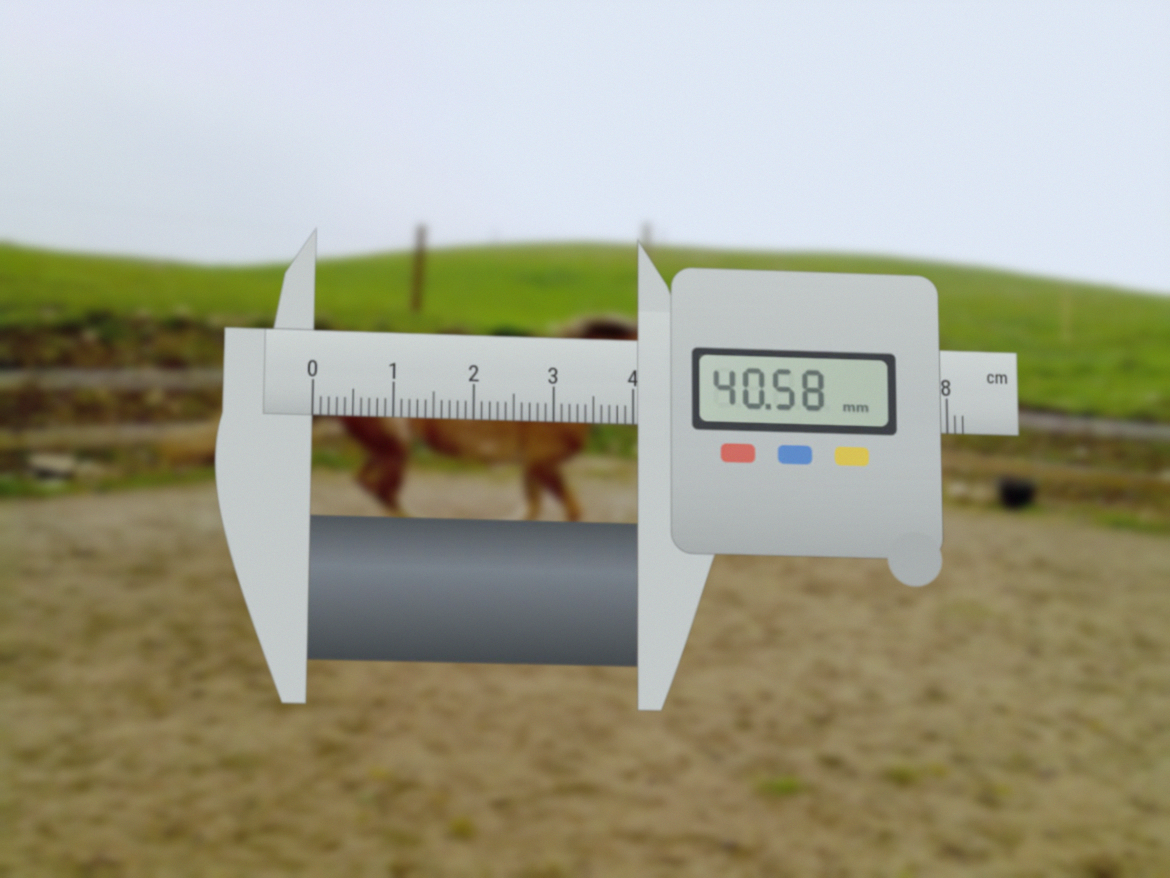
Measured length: 40.58 mm
